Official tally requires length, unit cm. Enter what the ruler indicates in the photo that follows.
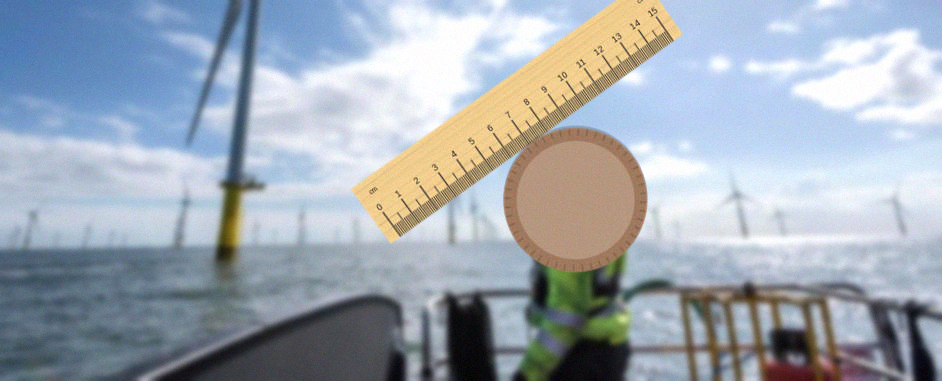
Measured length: 6.5 cm
